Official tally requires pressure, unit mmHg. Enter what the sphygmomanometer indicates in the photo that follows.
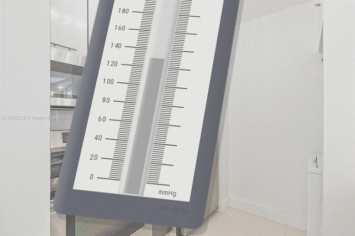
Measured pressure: 130 mmHg
